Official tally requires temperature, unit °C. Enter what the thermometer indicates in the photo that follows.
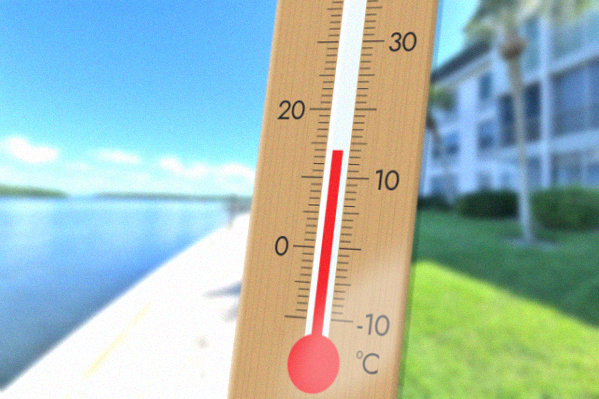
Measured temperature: 14 °C
